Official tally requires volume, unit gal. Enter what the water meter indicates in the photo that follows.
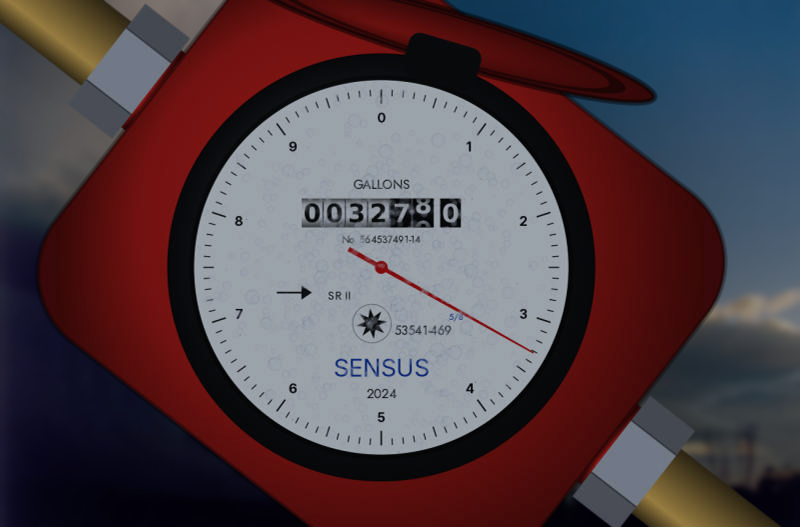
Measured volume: 32783.3 gal
